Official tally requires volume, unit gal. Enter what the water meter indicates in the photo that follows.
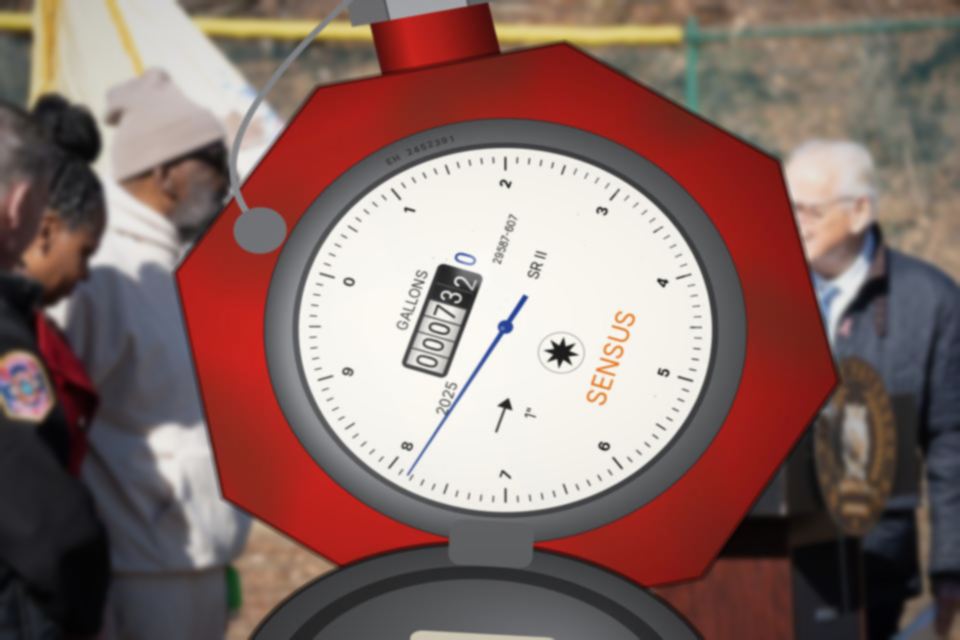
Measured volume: 7317.8 gal
